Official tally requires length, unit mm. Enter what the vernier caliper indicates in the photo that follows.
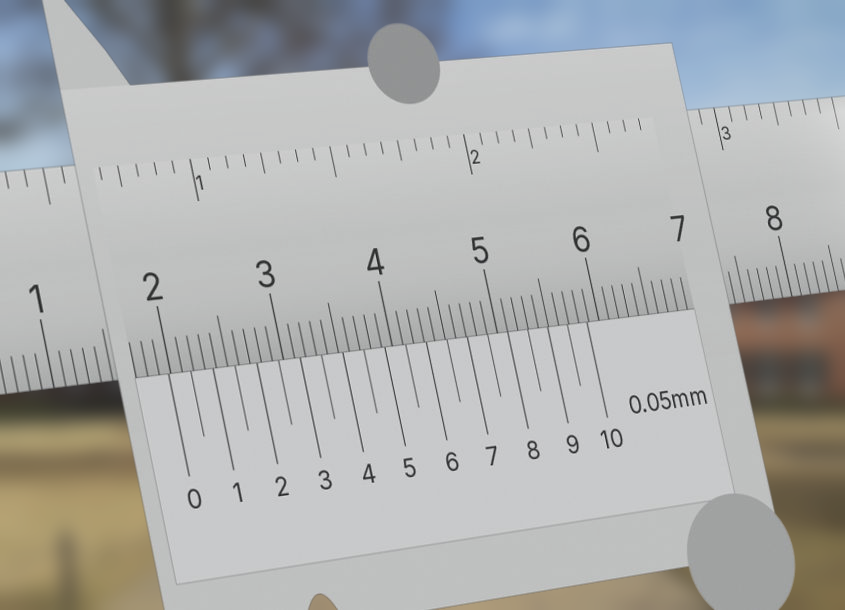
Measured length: 19.8 mm
